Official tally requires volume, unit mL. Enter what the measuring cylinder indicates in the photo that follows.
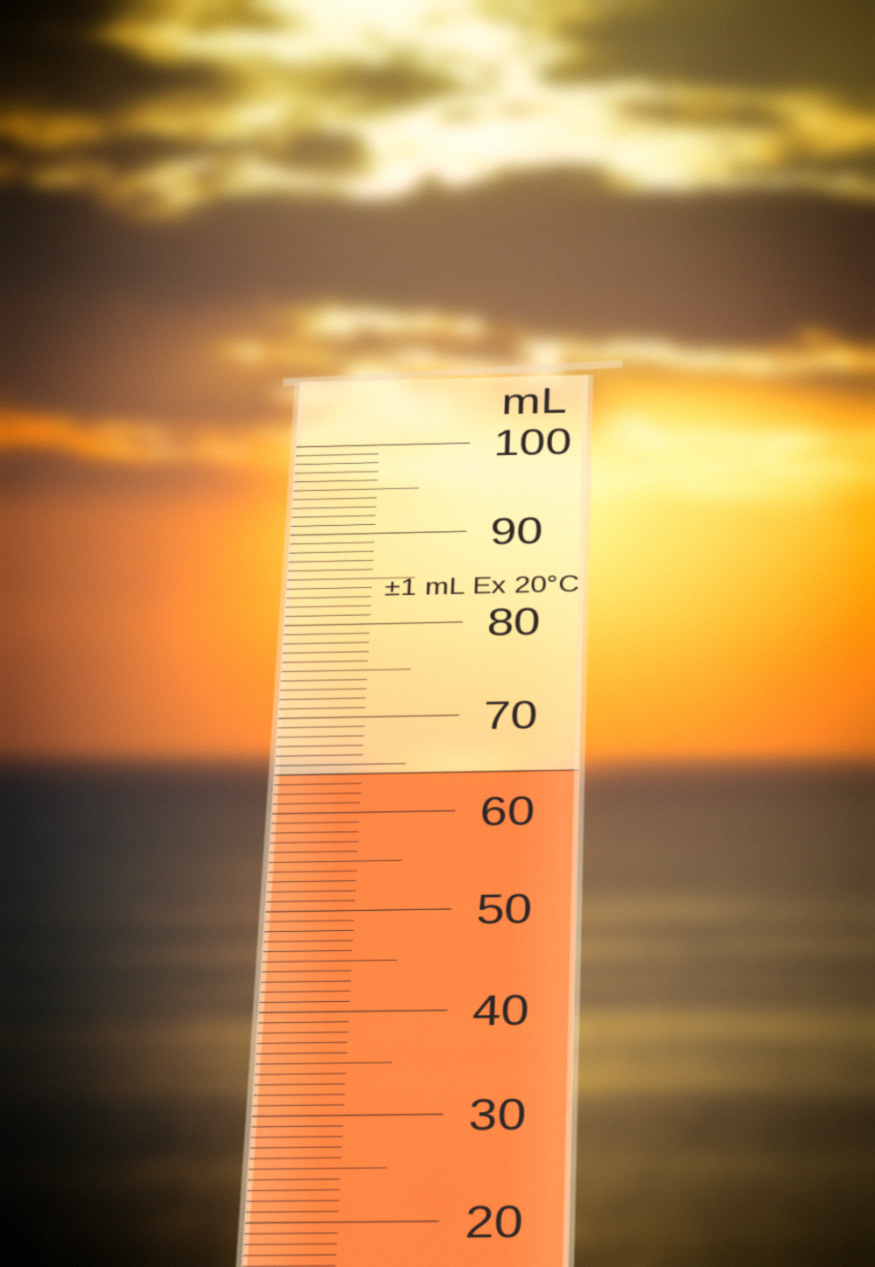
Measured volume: 64 mL
